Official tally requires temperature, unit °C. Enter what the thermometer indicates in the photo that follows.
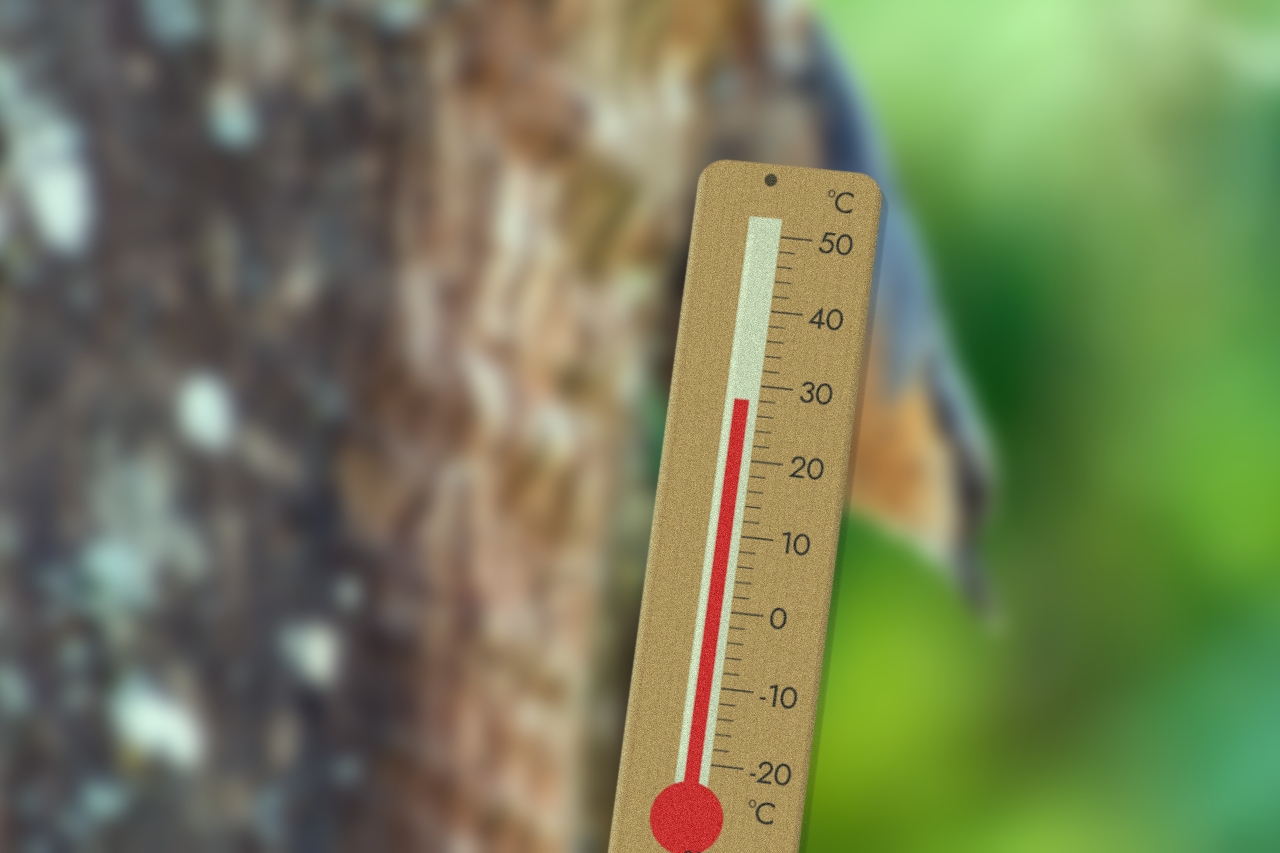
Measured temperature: 28 °C
